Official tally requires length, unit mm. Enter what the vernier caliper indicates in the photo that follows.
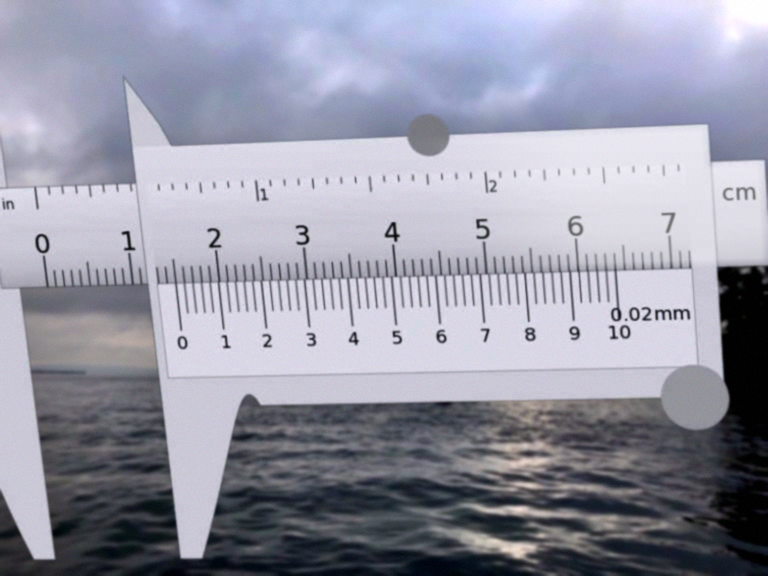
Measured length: 15.0 mm
